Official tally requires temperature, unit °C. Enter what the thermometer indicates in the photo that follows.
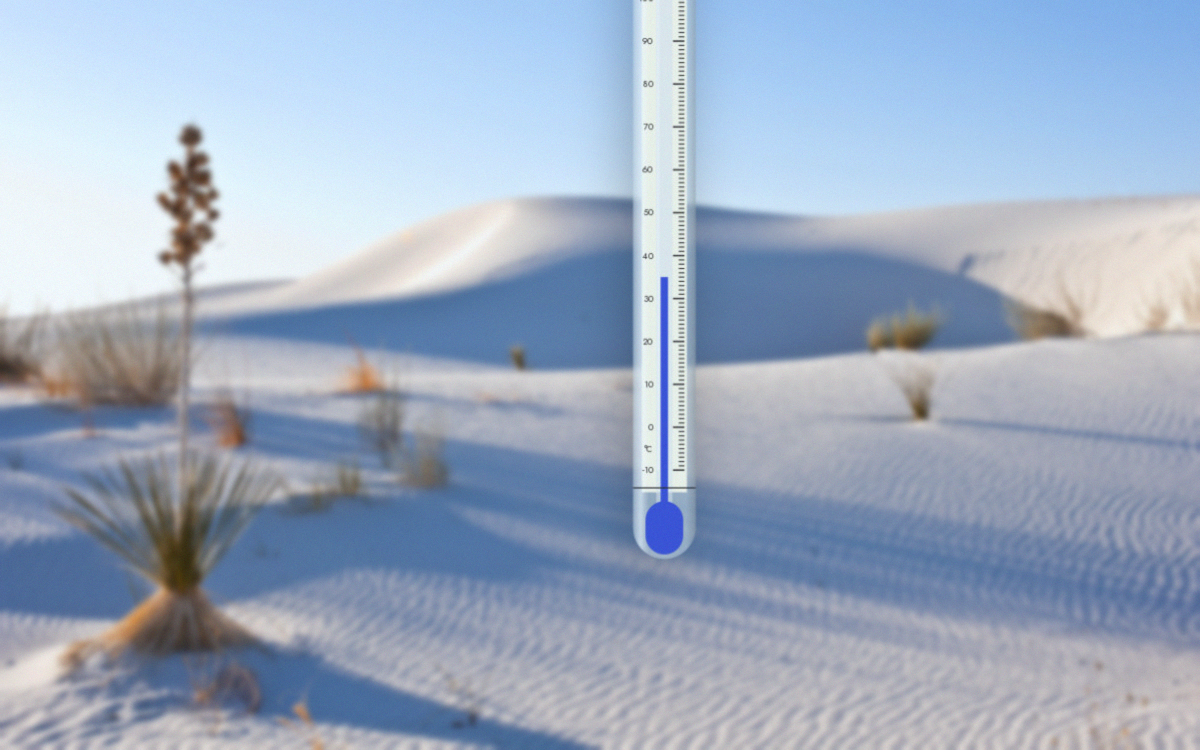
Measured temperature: 35 °C
